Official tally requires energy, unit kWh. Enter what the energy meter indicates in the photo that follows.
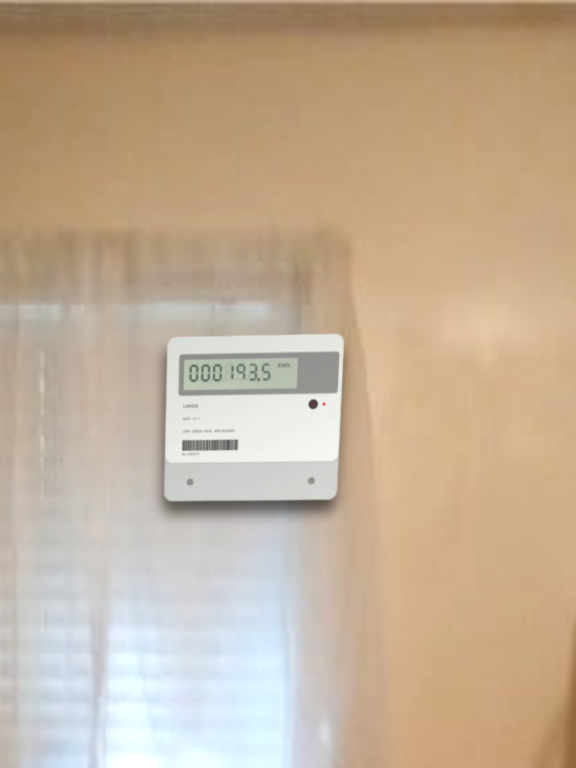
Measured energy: 193.5 kWh
